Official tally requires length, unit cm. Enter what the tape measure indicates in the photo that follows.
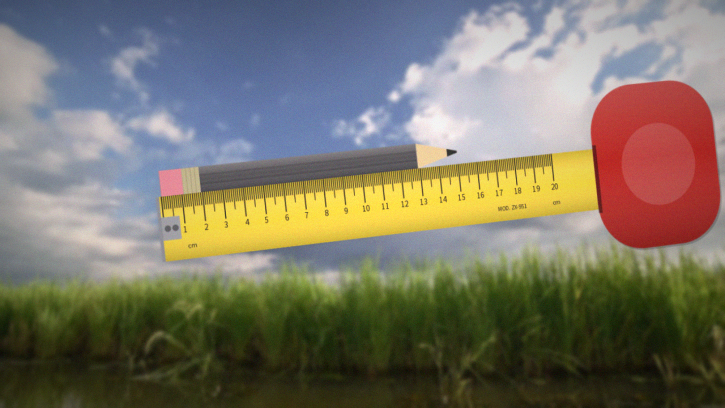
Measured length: 15 cm
